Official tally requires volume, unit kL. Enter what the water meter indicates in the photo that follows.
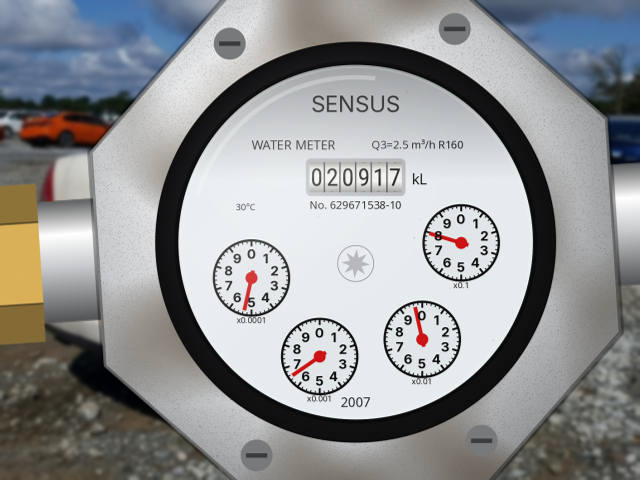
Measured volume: 20917.7965 kL
